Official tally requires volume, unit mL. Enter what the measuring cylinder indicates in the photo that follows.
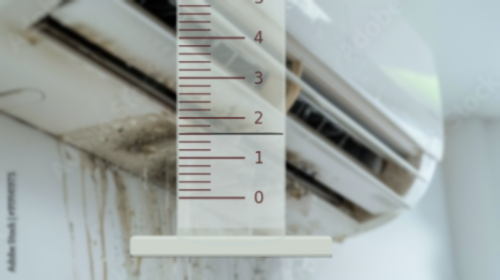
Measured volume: 1.6 mL
